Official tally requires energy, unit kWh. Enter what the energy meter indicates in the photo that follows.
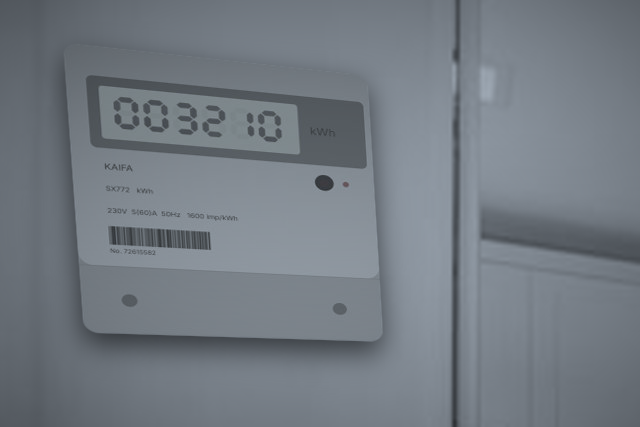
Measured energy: 3210 kWh
